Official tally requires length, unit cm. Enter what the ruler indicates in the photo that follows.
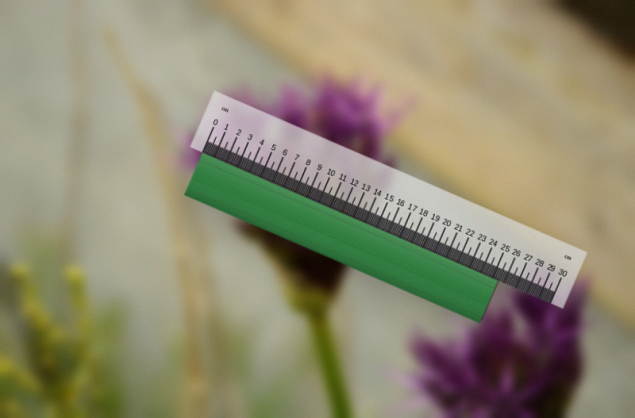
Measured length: 25.5 cm
